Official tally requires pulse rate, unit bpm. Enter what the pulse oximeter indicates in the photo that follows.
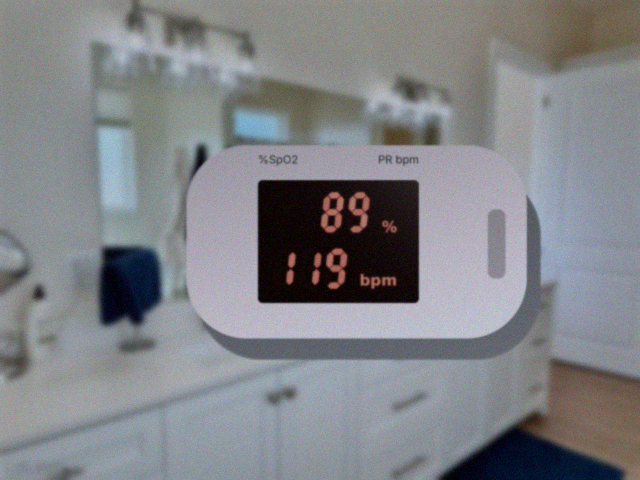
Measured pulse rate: 119 bpm
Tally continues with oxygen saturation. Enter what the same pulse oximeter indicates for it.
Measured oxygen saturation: 89 %
